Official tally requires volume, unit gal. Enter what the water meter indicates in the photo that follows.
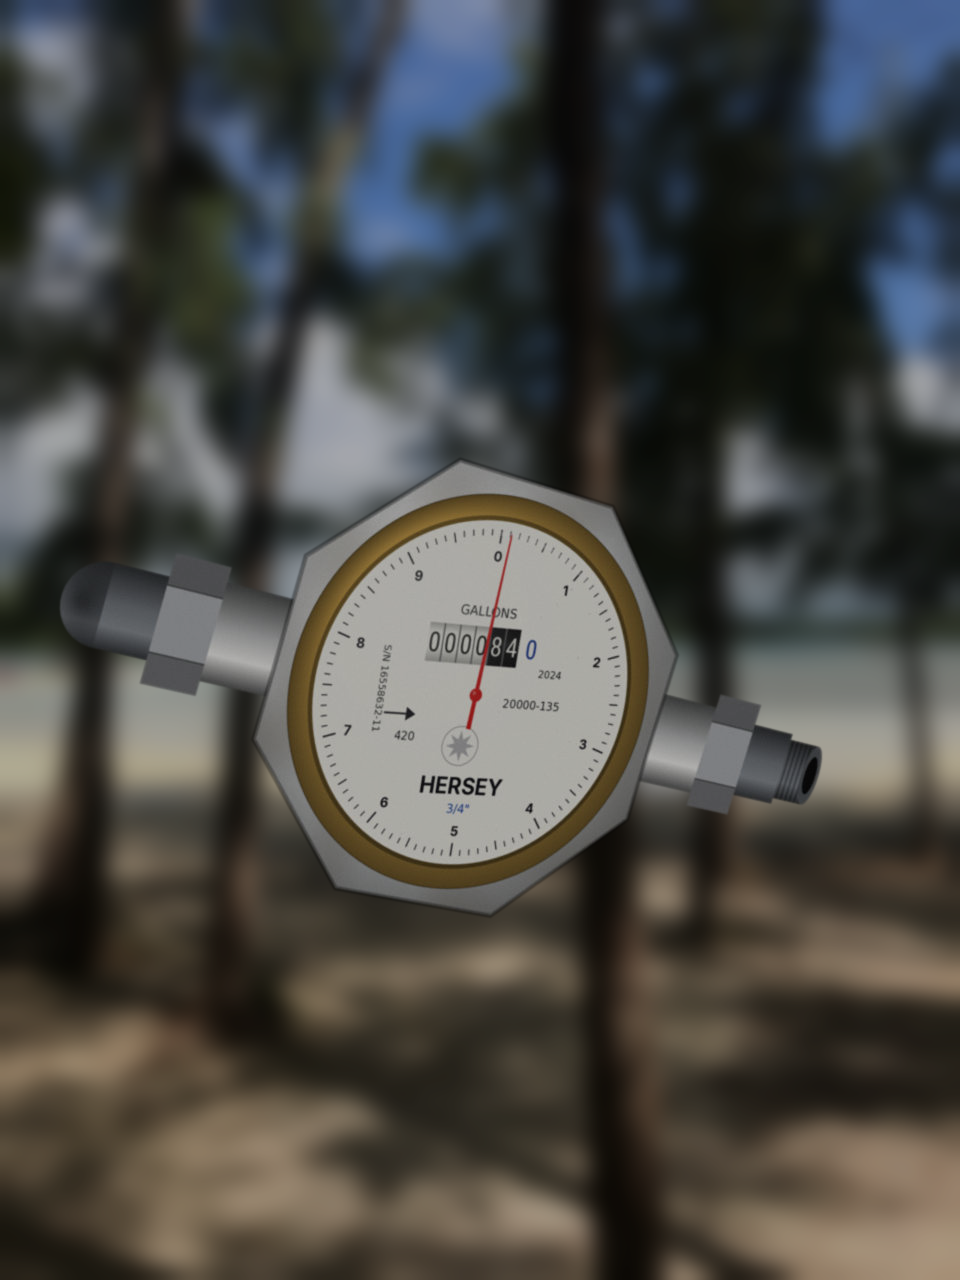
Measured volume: 840.1 gal
